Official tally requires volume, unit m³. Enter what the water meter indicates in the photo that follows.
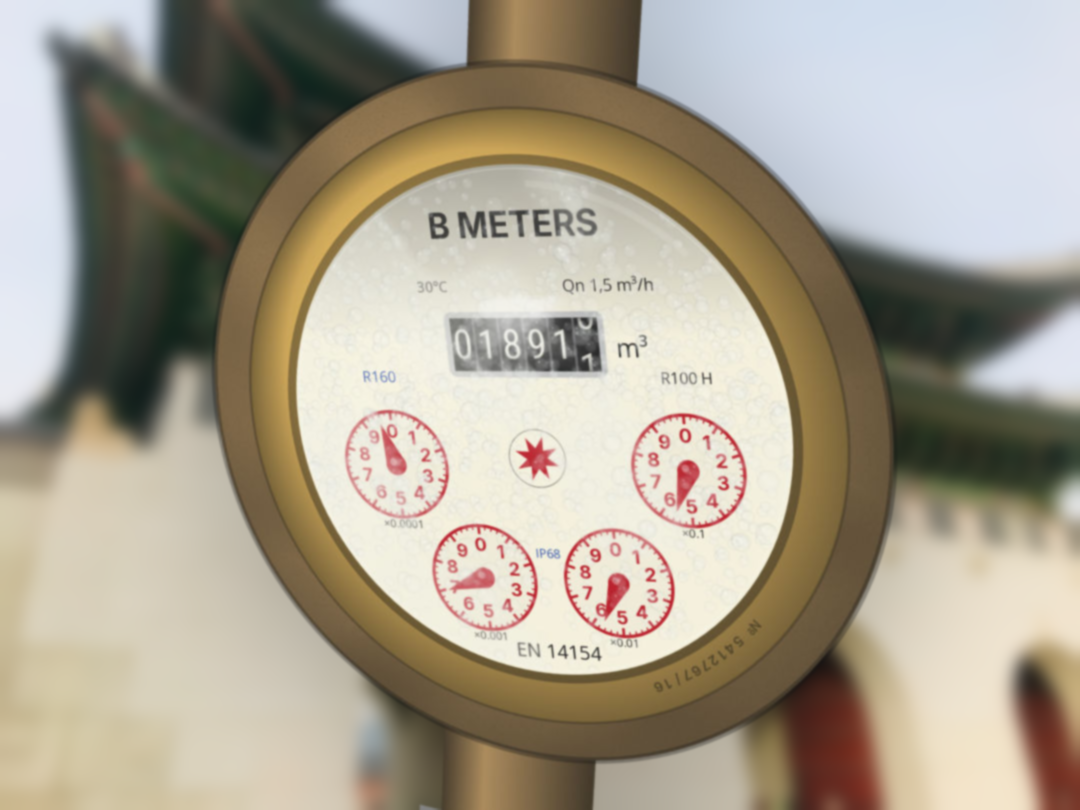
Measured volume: 18910.5569 m³
